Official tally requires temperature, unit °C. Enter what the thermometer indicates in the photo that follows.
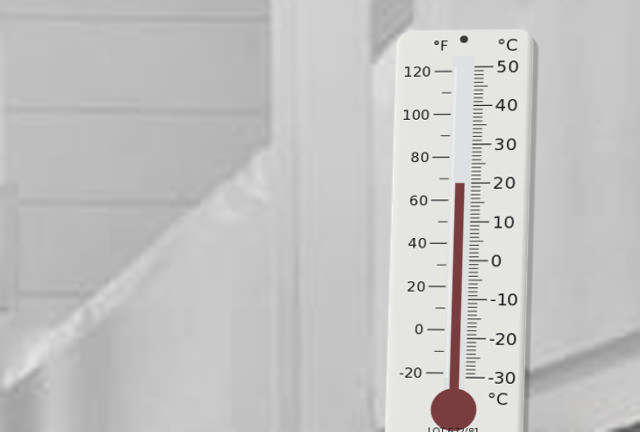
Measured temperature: 20 °C
